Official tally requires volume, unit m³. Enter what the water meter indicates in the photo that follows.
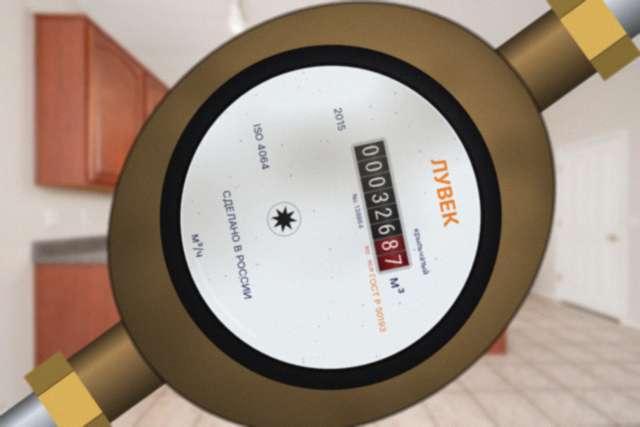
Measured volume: 326.87 m³
